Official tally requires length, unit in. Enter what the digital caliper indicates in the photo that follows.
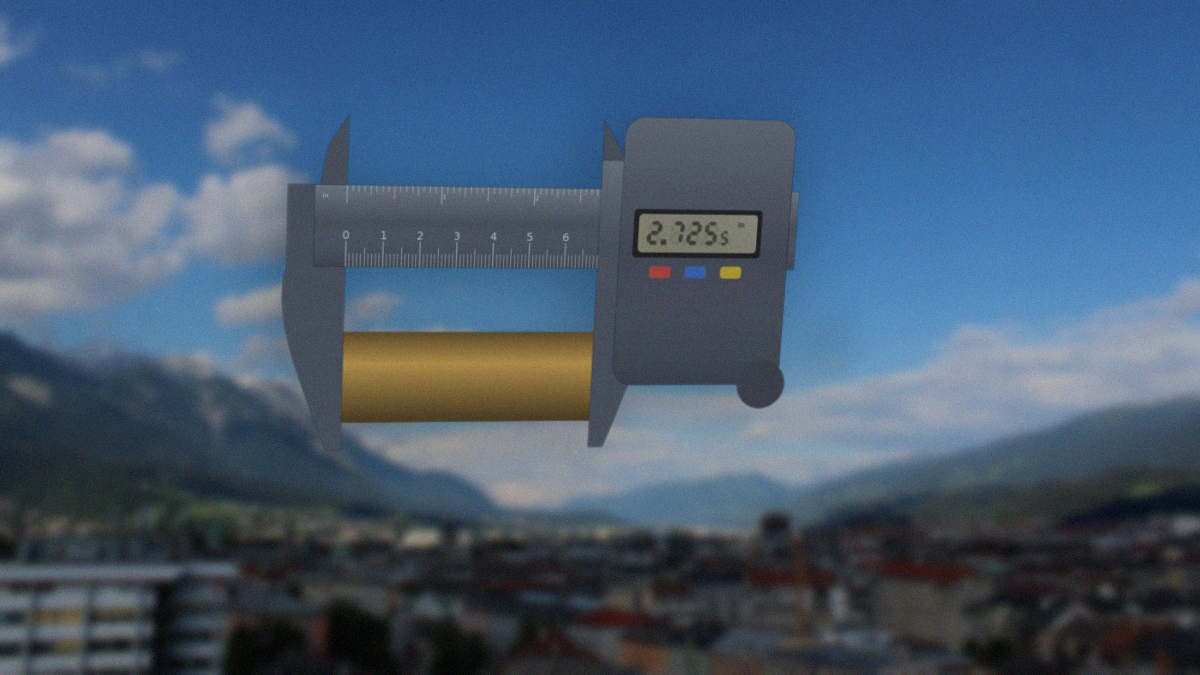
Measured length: 2.7255 in
